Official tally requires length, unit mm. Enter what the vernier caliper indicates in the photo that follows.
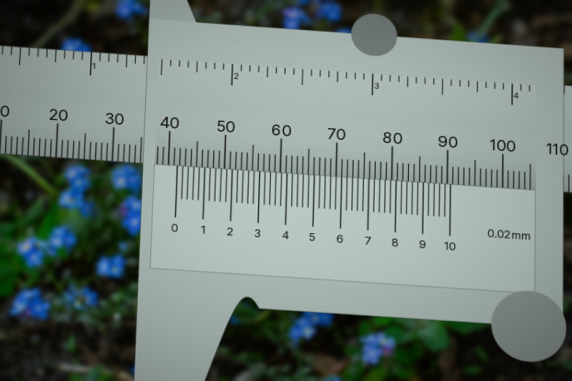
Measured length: 41.6 mm
